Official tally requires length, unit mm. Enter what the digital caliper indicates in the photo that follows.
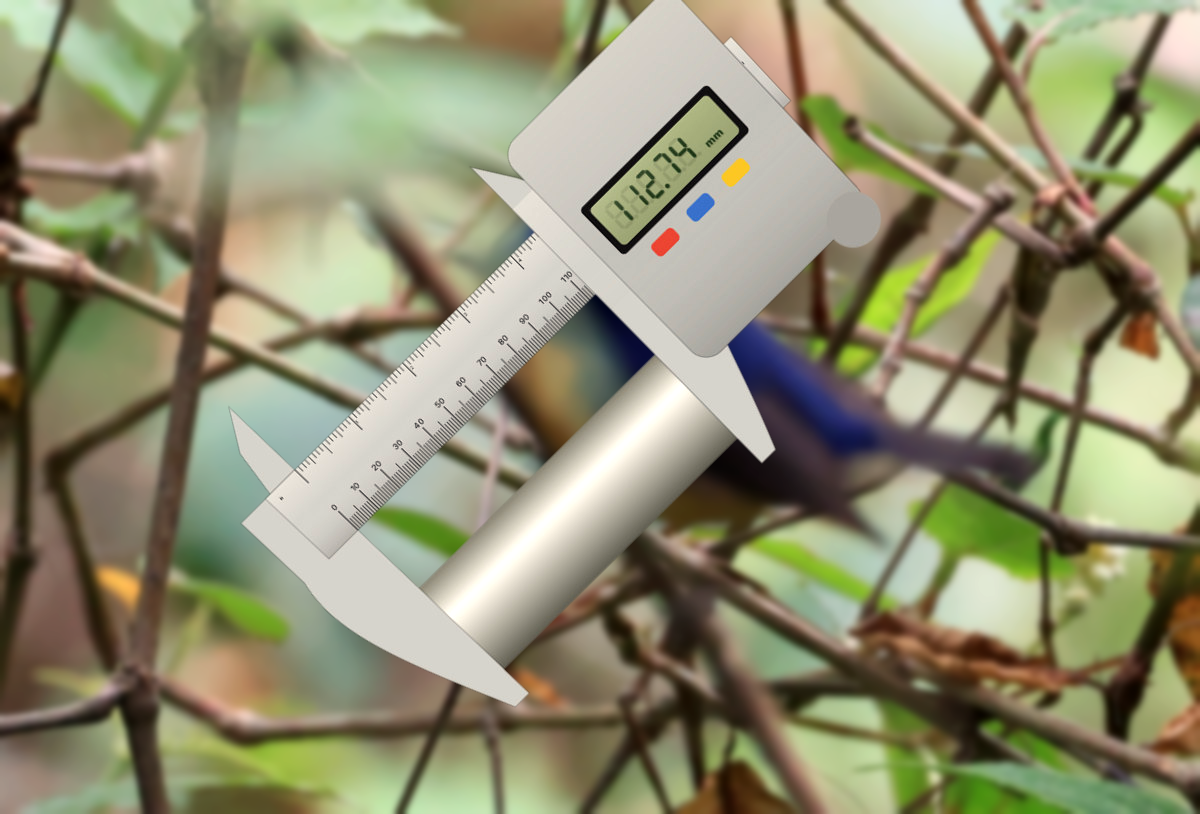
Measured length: 112.74 mm
